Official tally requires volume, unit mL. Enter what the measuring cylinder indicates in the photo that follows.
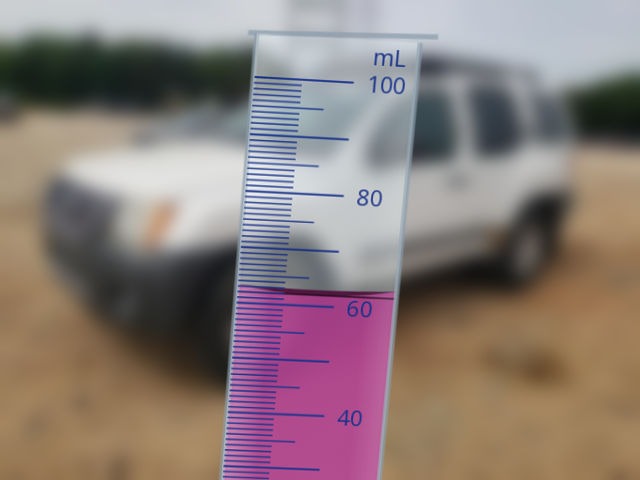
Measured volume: 62 mL
